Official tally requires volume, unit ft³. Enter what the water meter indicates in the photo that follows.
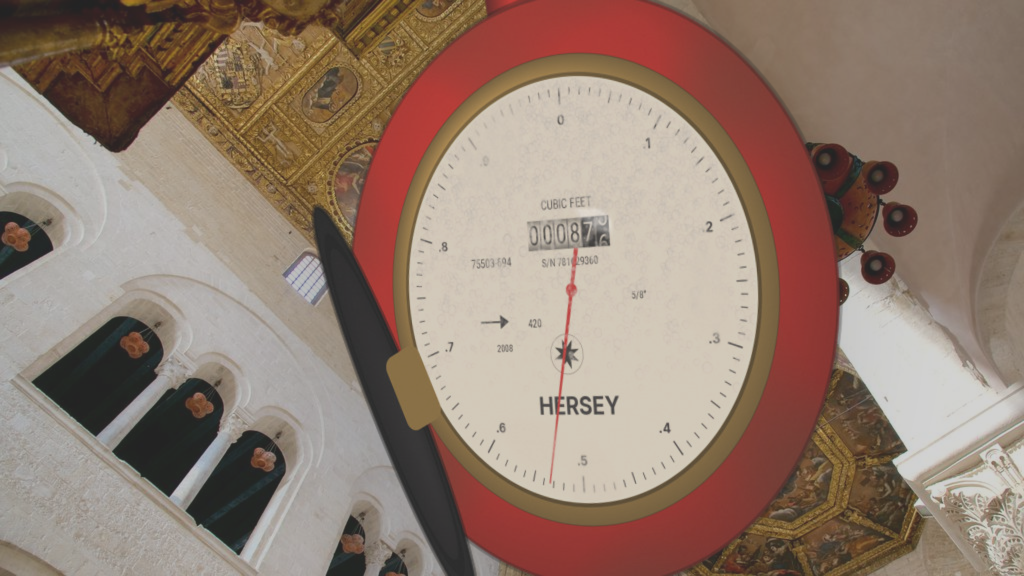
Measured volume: 875.53 ft³
